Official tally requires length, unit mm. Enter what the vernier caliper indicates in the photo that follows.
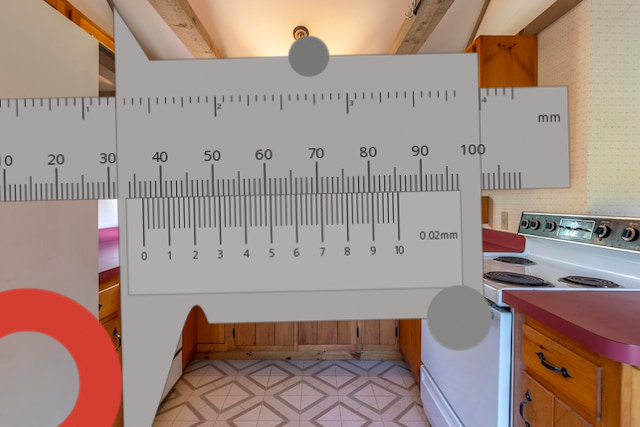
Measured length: 36.5 mm
